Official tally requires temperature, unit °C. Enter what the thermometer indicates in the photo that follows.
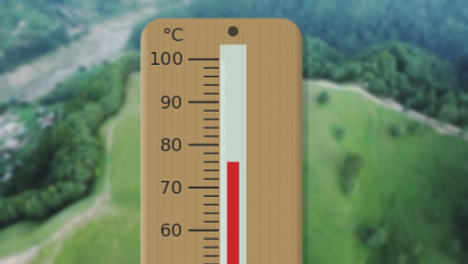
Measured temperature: 76 °C
